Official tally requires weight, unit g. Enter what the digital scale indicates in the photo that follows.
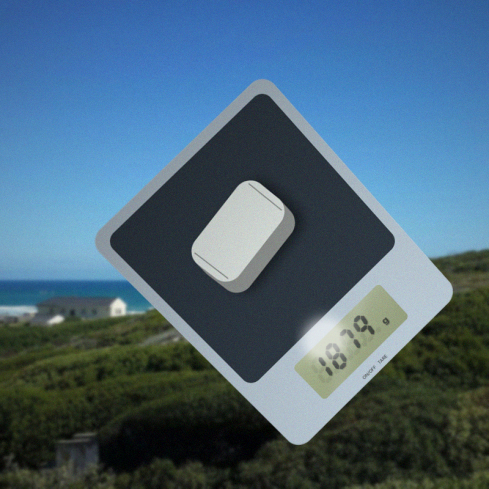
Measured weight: 1879 g
